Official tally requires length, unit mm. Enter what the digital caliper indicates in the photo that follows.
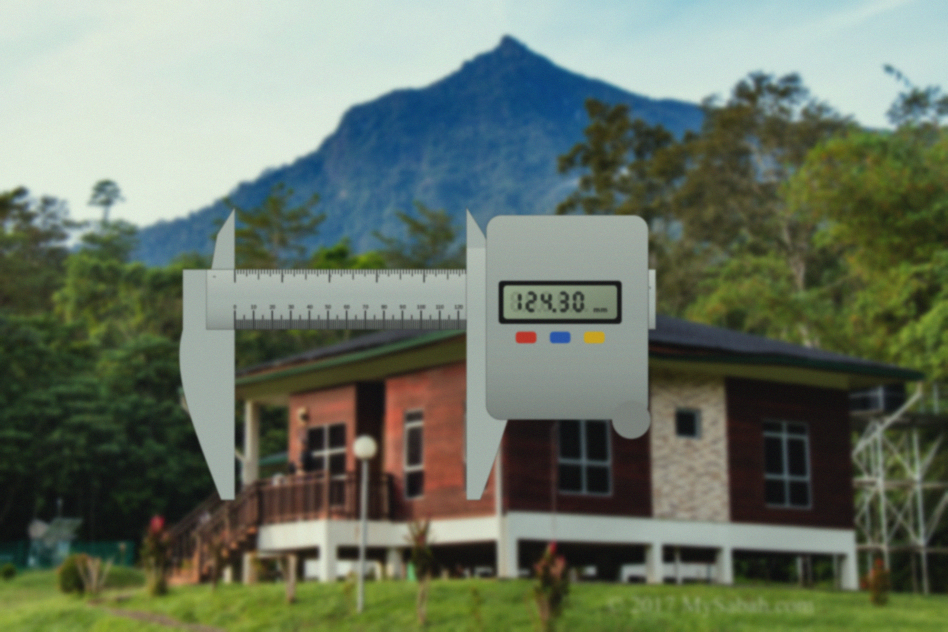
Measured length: 124.30 mm
